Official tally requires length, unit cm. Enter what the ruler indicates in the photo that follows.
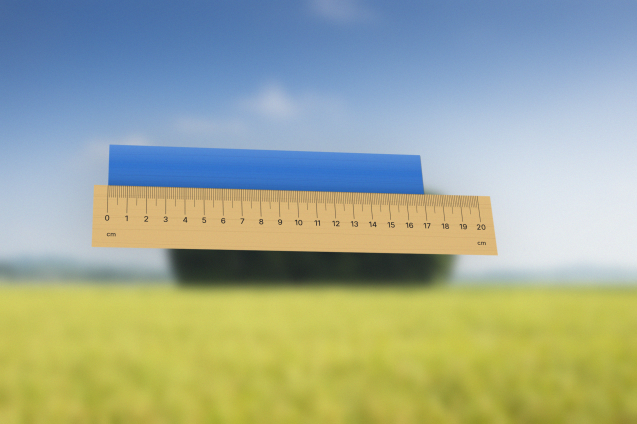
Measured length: 17 cm
